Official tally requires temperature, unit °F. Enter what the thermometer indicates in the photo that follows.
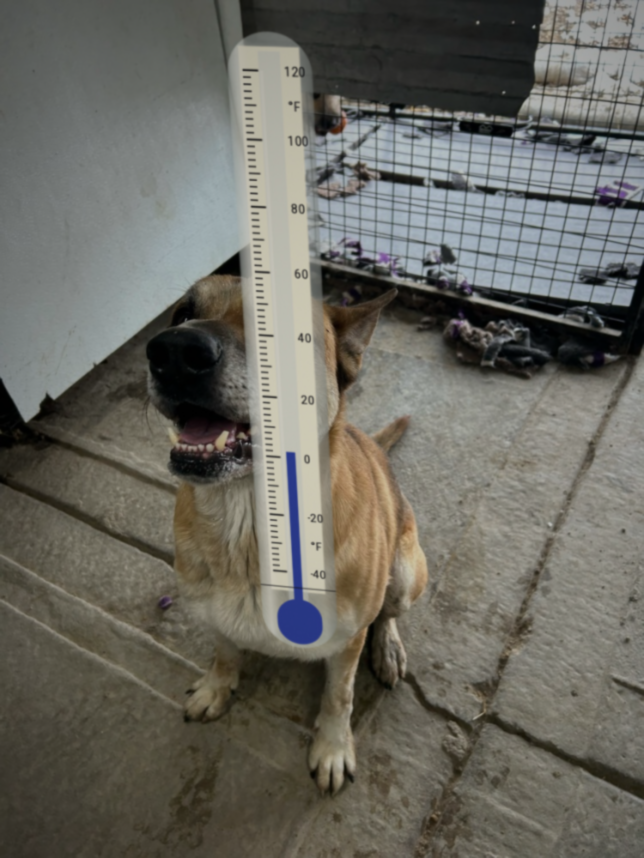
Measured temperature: 2 °F
